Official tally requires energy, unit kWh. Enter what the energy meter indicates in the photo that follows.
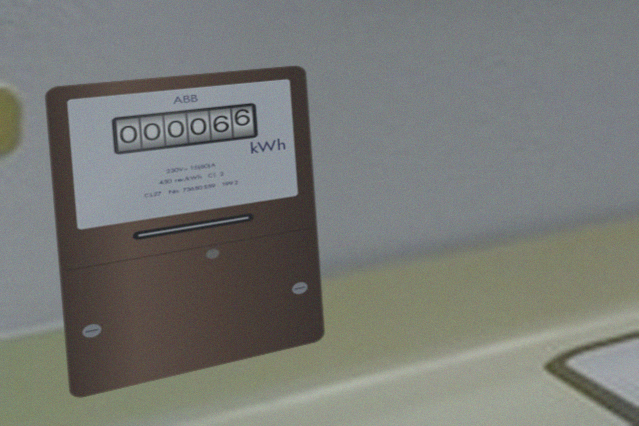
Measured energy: 66 kWh
